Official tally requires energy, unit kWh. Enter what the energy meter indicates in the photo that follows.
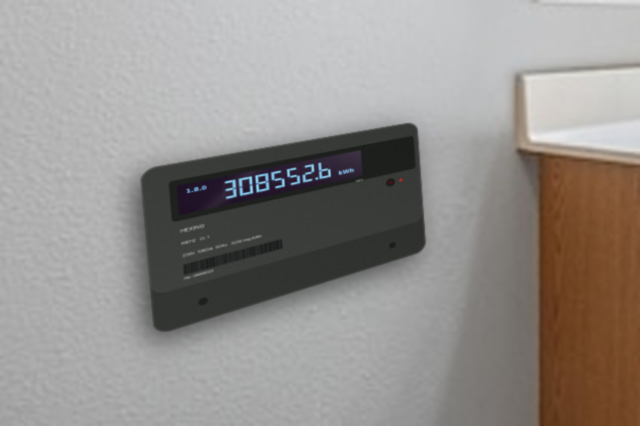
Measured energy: 308552.6 kWh
